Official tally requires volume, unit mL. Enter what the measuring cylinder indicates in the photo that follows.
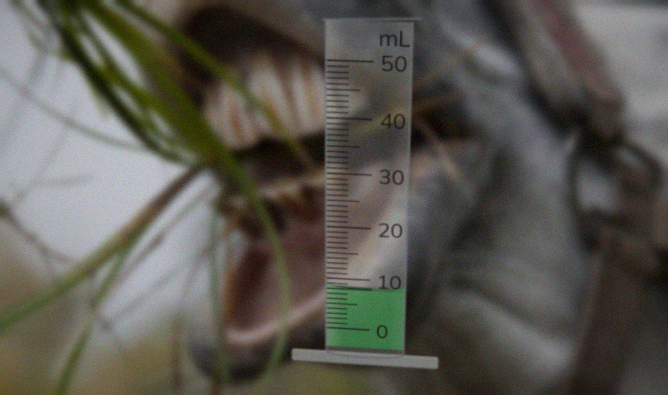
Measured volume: 8 mL
